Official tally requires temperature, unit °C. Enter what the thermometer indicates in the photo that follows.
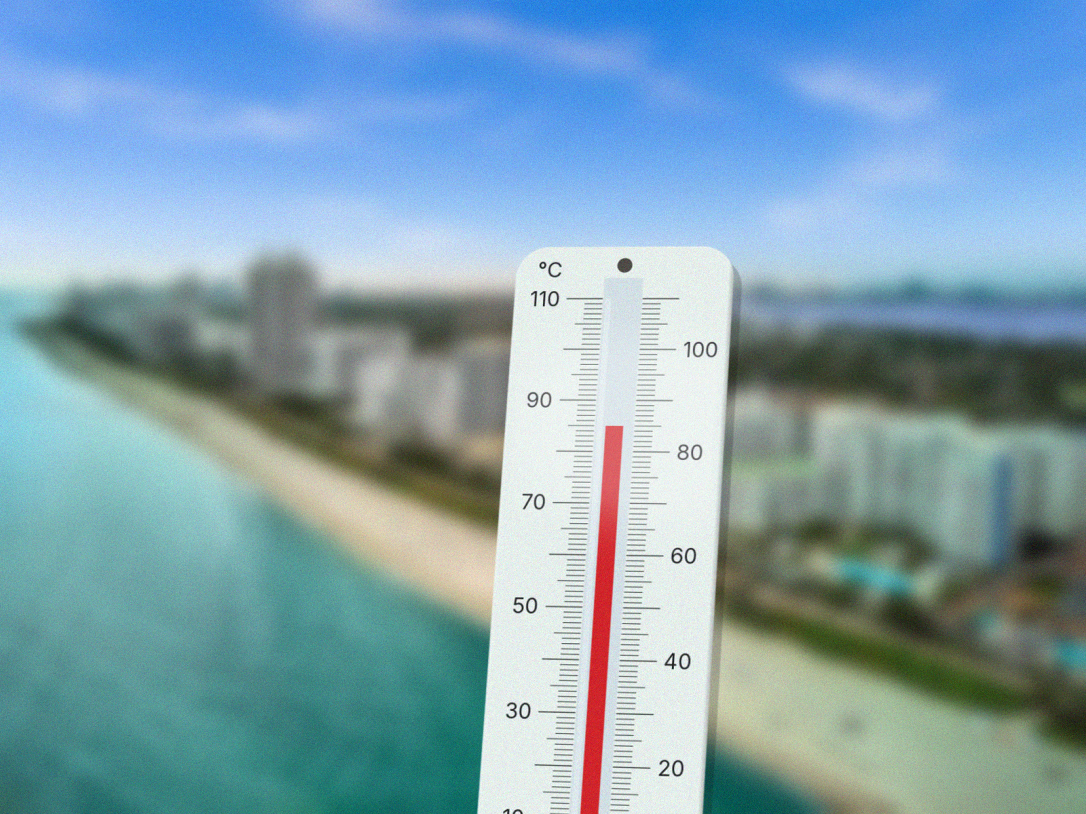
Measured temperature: 85 °C
